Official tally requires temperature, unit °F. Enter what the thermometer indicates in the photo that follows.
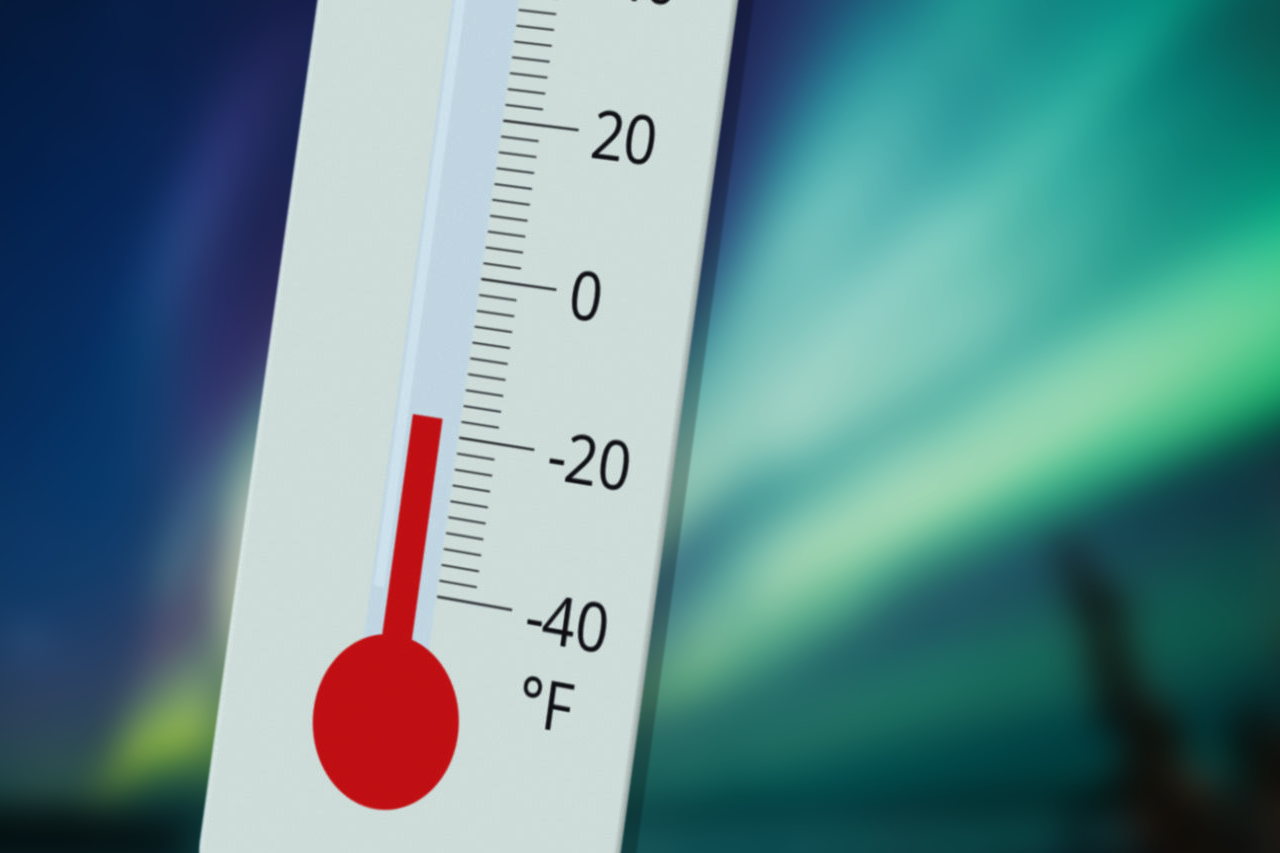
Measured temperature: -18 °F
